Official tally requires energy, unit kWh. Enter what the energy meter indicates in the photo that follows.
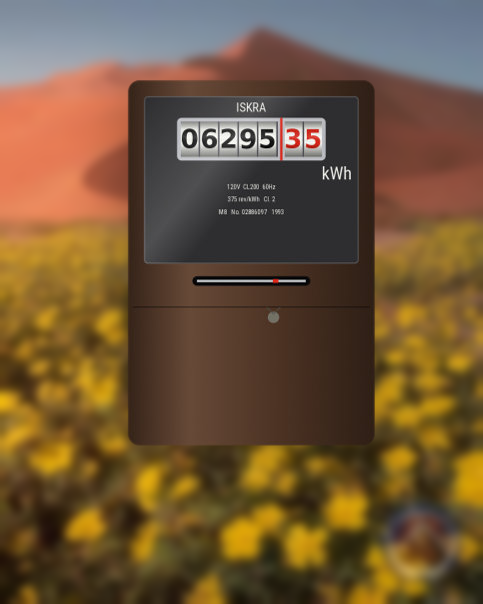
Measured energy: 6295.35 kWh
